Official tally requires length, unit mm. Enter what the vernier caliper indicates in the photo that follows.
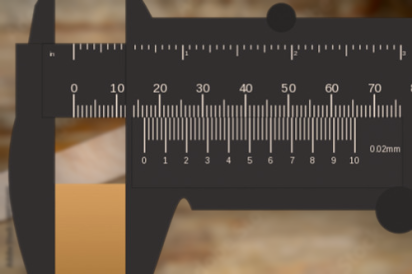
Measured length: 16.5 mm
